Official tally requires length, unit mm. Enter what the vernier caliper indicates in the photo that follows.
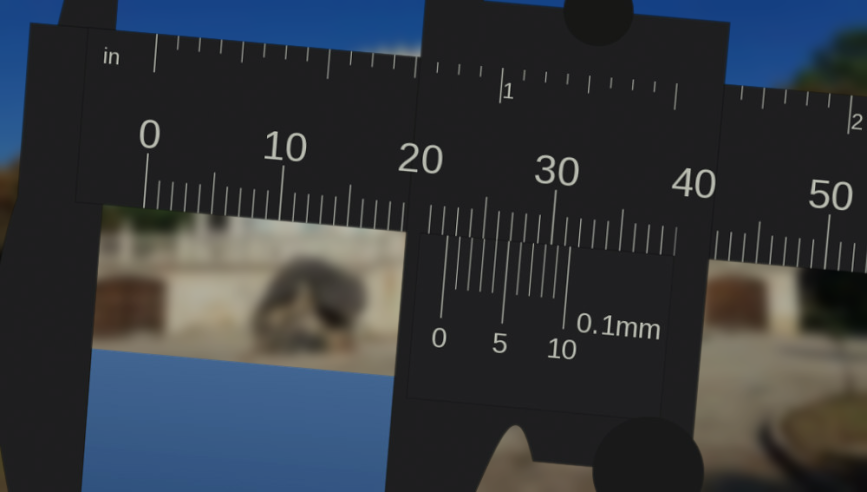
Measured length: 22.4 mm
